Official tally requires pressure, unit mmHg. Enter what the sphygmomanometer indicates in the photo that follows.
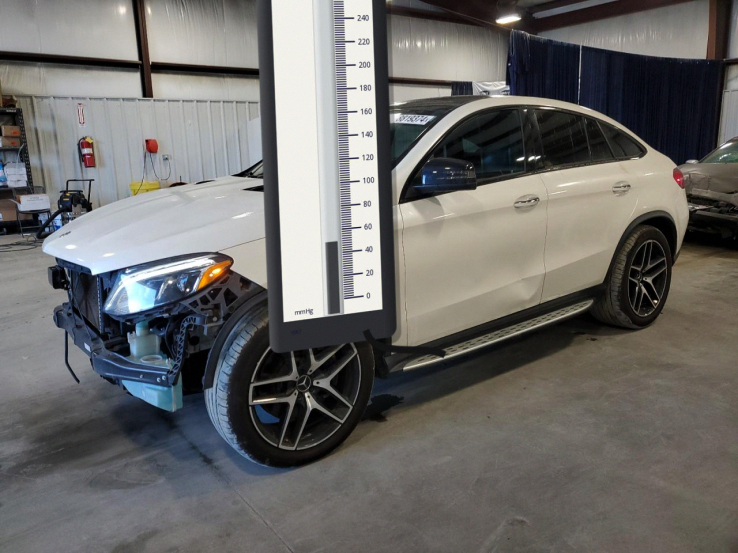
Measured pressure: 50 mmHg
